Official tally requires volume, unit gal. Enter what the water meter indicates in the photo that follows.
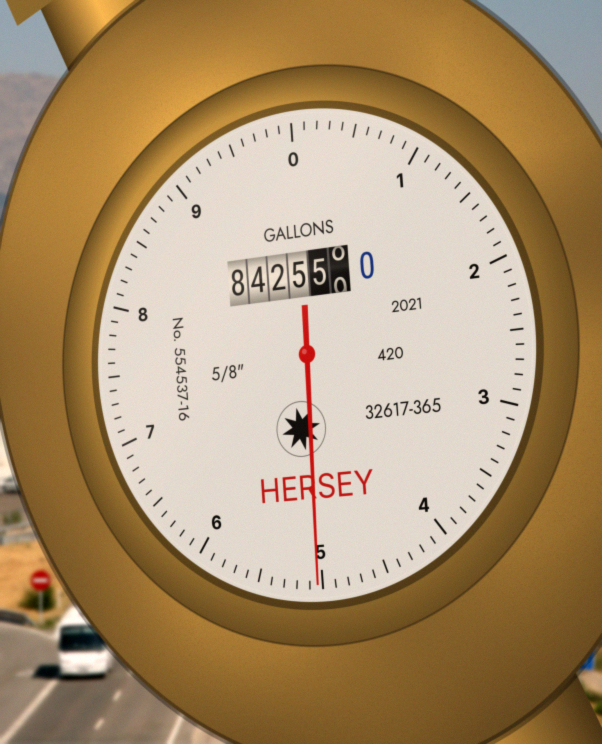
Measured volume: 8425585.0 gal
